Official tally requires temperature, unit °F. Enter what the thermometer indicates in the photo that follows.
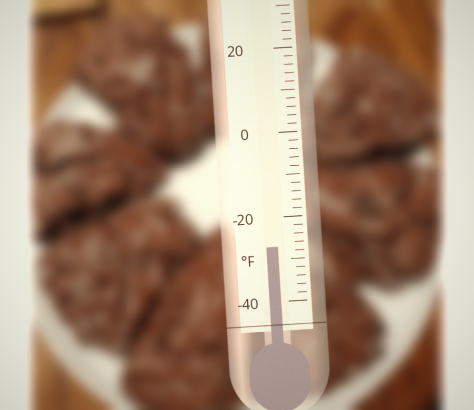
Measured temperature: -27 °F
